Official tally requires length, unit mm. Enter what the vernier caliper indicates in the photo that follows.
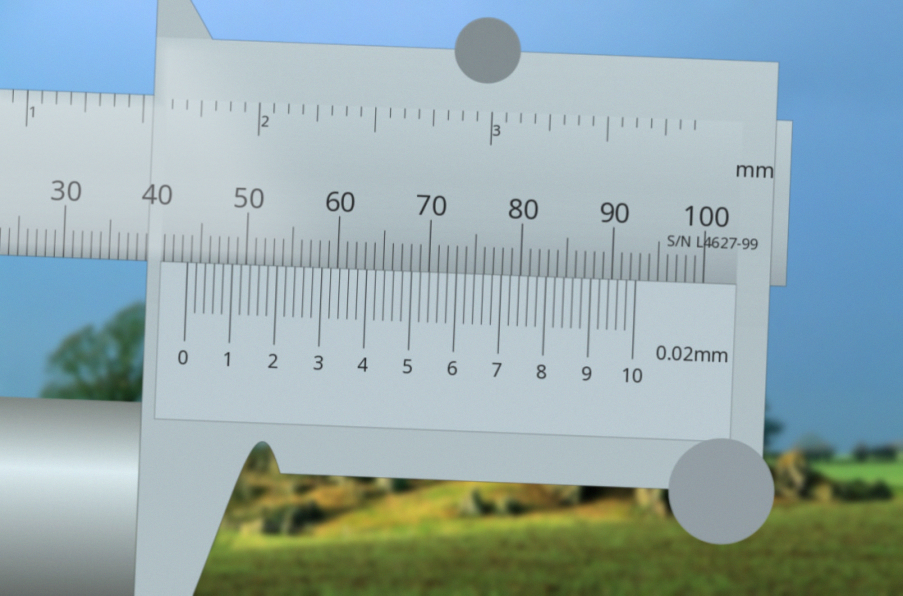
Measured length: 43.6 mm
